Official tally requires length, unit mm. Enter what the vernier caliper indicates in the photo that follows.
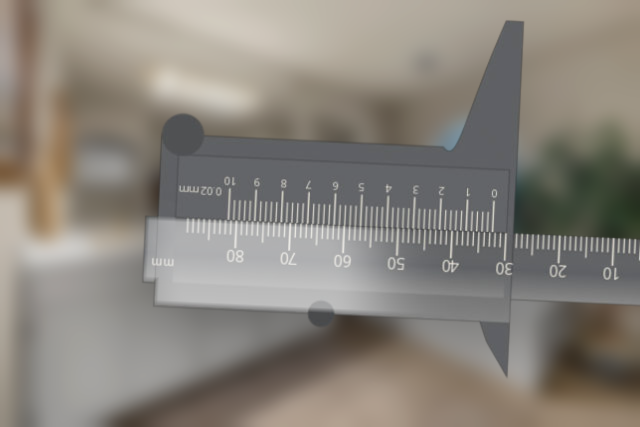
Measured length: 32.5 mm
